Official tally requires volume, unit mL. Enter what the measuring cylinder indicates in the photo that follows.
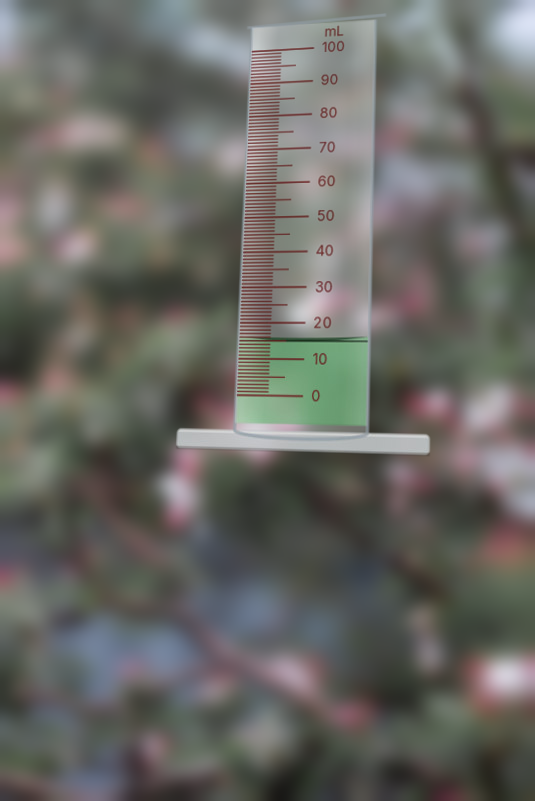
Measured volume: 15 mL
